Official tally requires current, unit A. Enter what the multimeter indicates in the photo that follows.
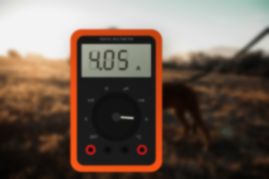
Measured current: 4.05 A
